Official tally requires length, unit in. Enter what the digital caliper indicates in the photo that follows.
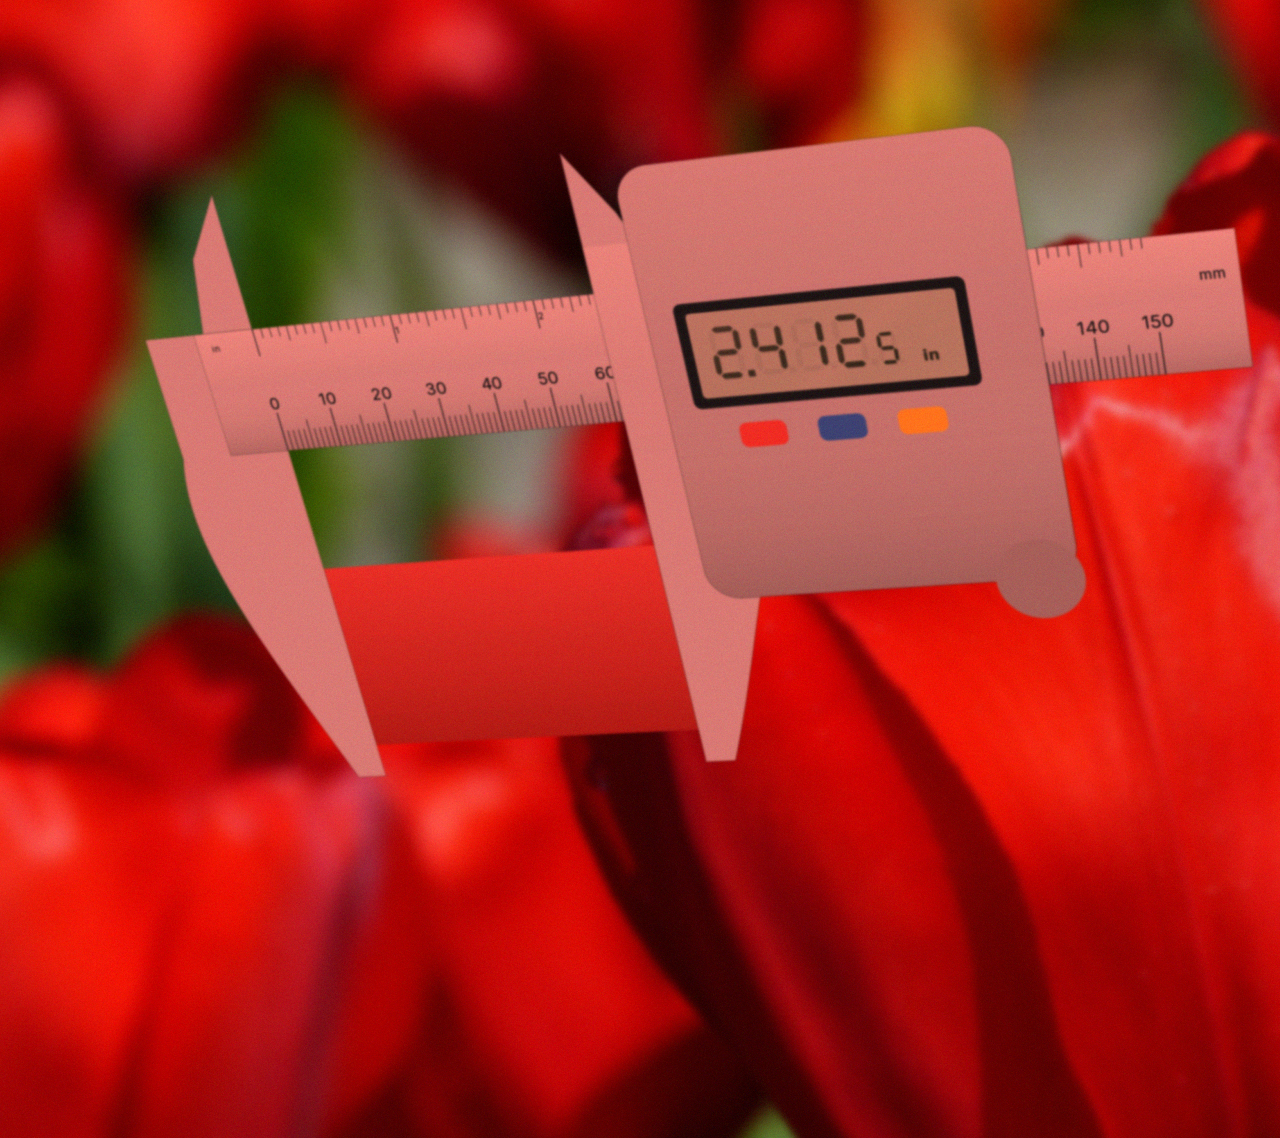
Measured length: 2.4125 in
